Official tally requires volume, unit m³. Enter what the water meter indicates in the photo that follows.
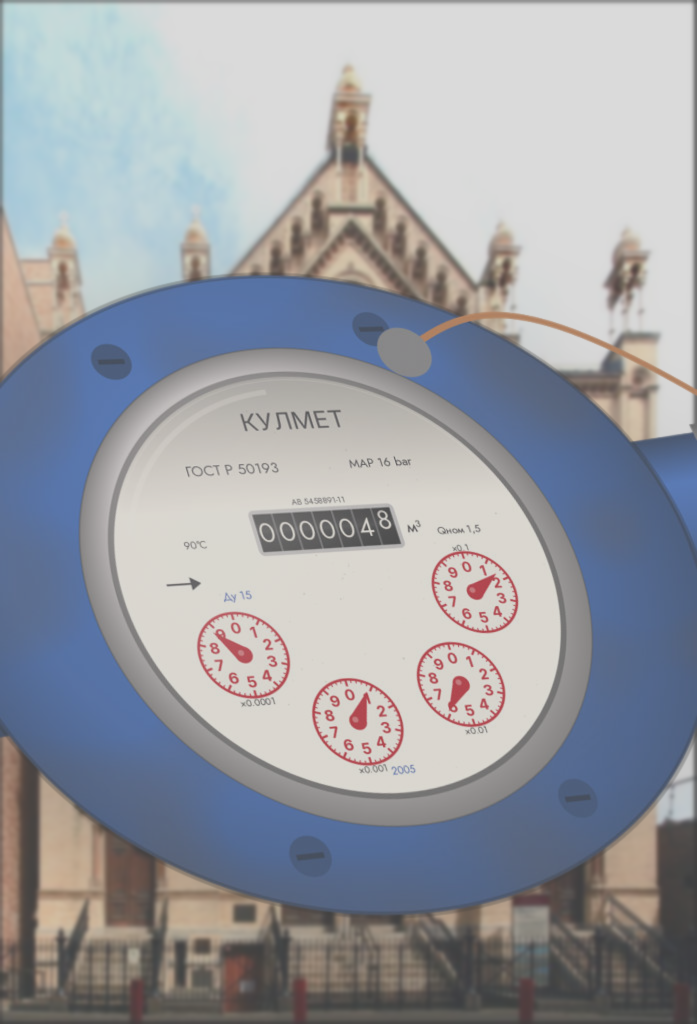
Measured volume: 48.1608 m³
